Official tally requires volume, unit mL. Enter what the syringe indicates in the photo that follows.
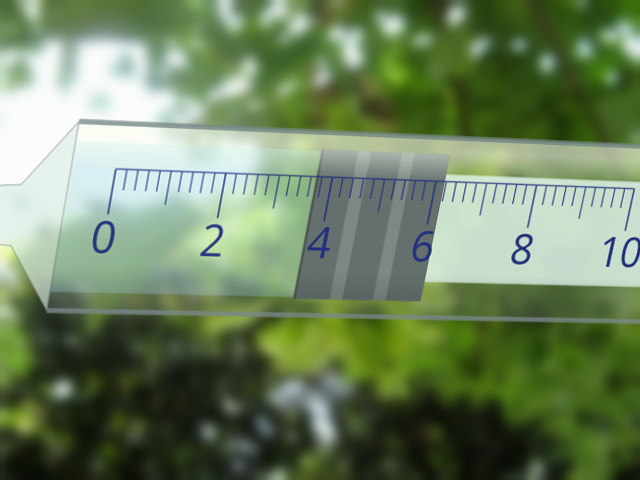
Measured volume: 3.7 mL
